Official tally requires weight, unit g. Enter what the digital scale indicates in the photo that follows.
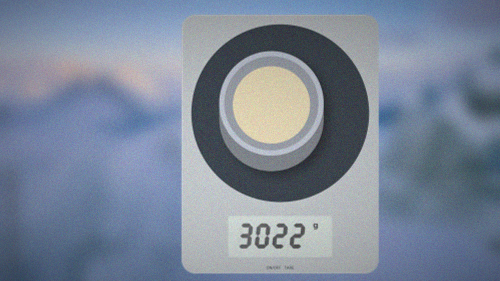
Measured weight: 3022 g
